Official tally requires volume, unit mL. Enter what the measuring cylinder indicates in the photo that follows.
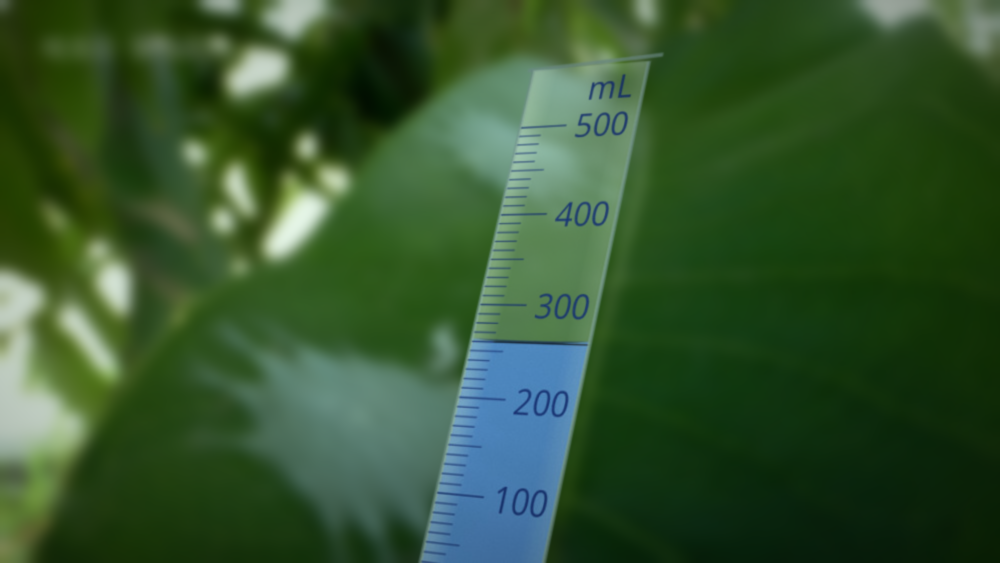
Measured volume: 260 mL
